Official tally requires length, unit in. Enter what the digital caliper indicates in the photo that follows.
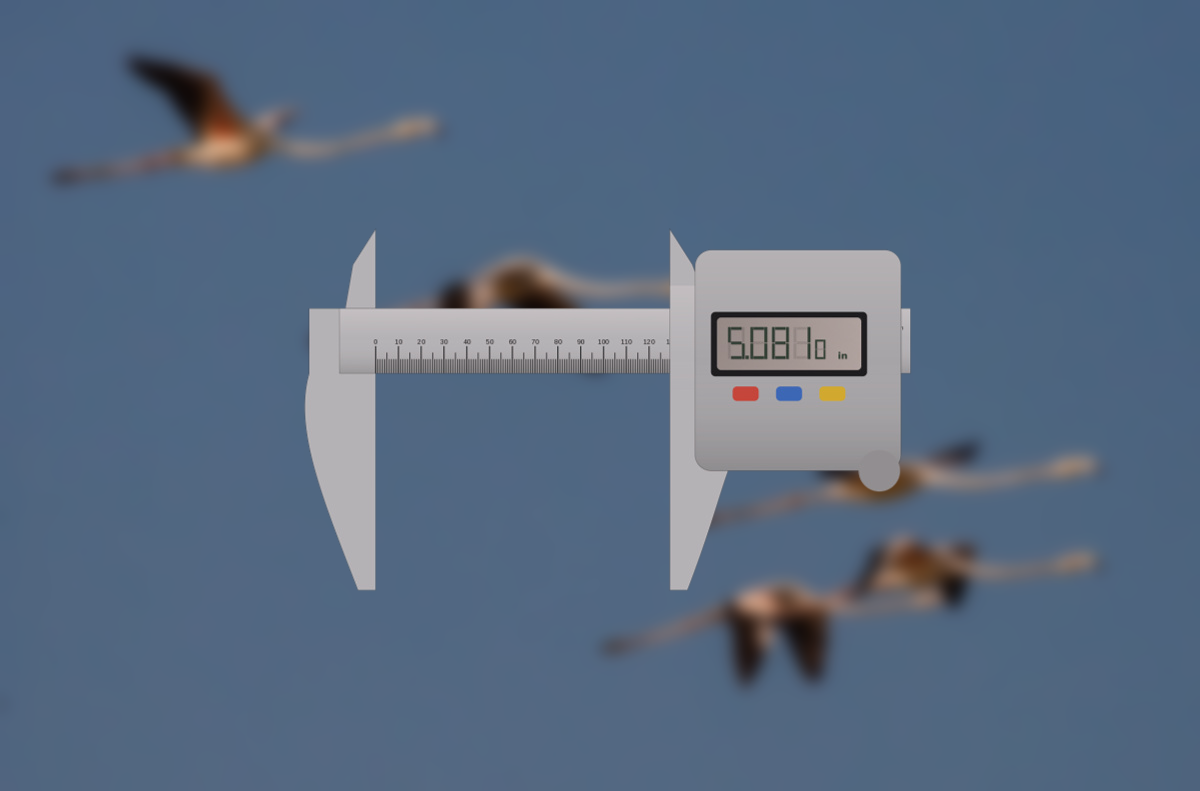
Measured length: 5.0810 in
